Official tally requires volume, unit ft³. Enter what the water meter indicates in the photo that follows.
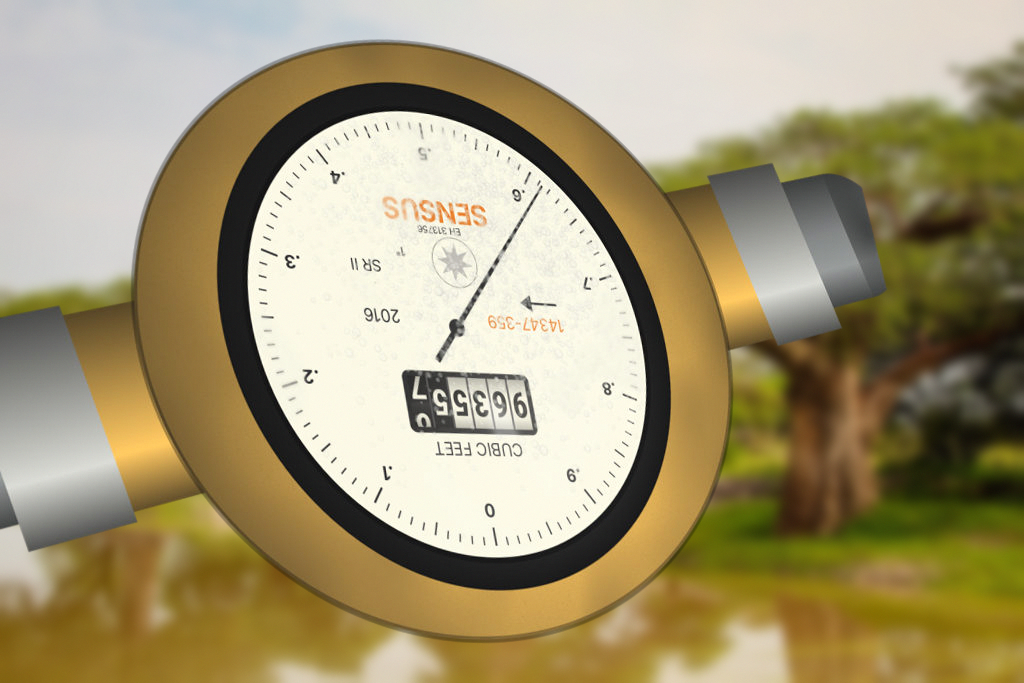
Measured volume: 963556.61 ft³
